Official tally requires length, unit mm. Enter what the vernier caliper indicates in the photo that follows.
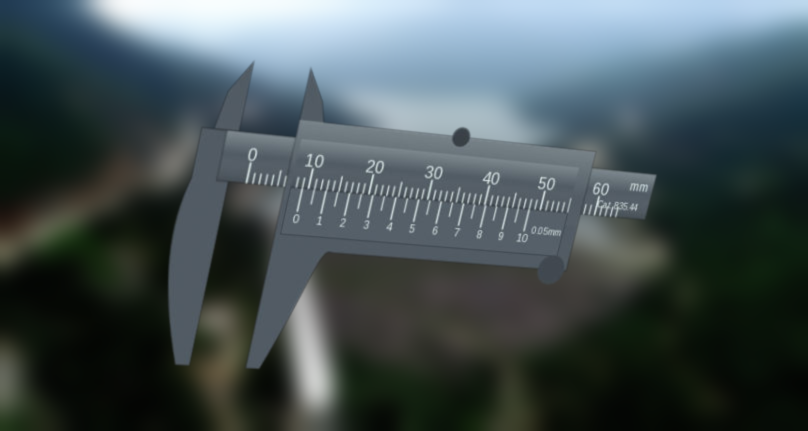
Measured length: 9.0 mm
